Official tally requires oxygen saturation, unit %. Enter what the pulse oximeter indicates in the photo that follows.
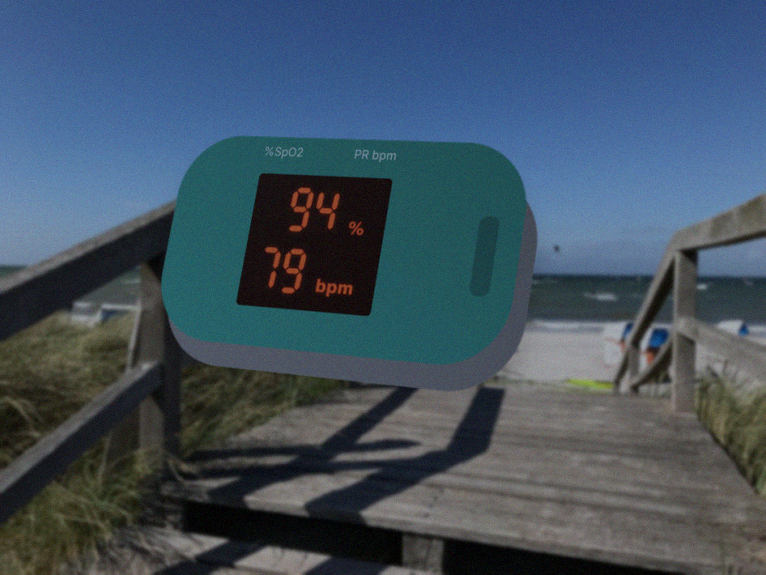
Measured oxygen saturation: 94 %
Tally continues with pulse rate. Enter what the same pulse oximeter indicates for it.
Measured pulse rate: 79 bpm
